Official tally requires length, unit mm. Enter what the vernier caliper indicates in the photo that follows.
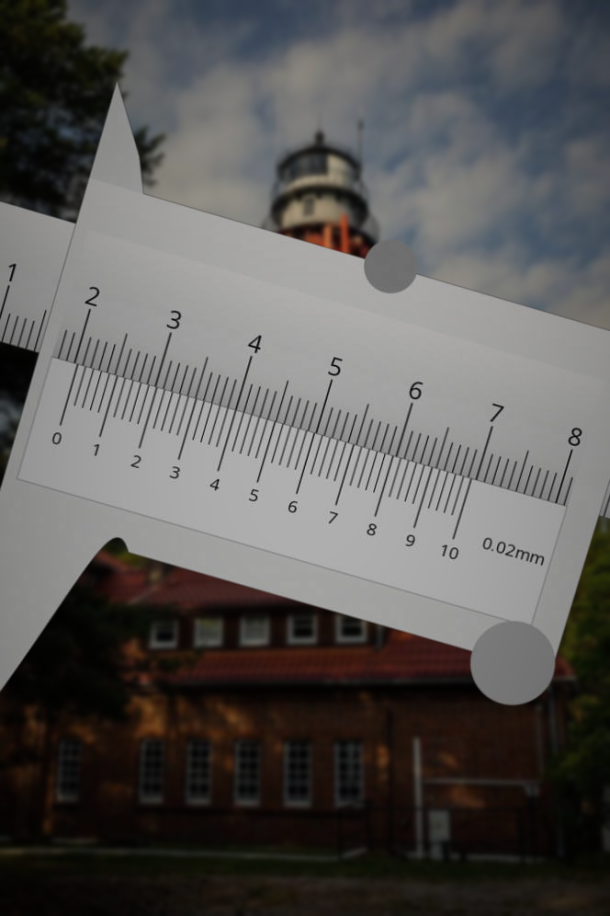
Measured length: 20.4 mm
